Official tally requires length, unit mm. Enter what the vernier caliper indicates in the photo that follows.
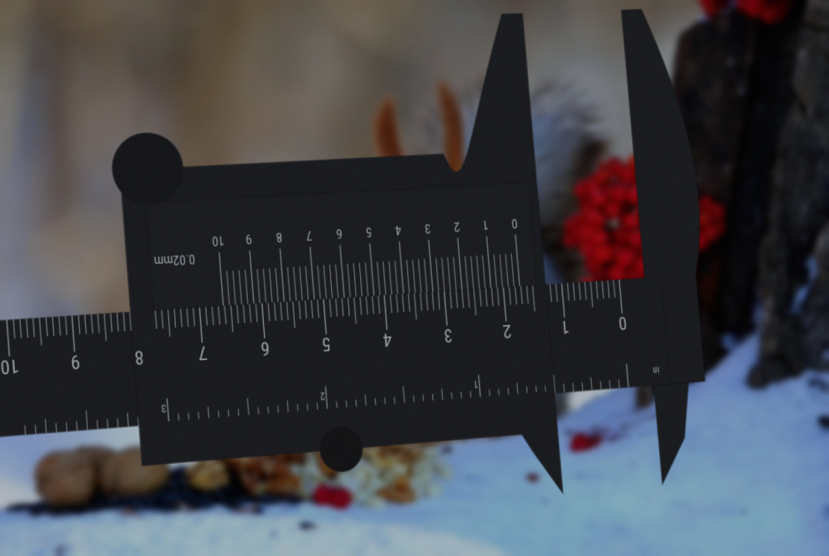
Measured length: 17.2 mm
